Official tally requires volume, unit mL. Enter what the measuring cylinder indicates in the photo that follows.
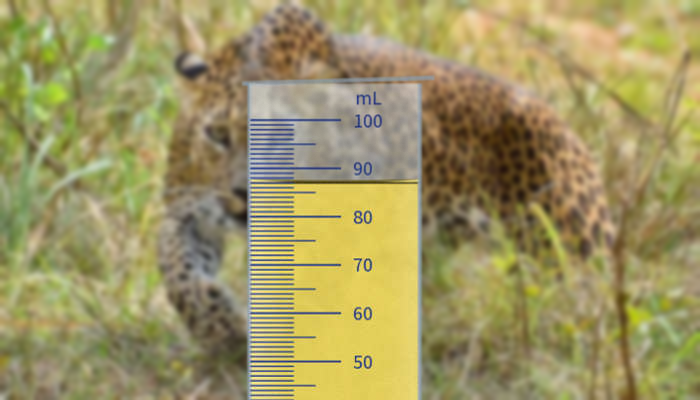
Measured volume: 87 mL
